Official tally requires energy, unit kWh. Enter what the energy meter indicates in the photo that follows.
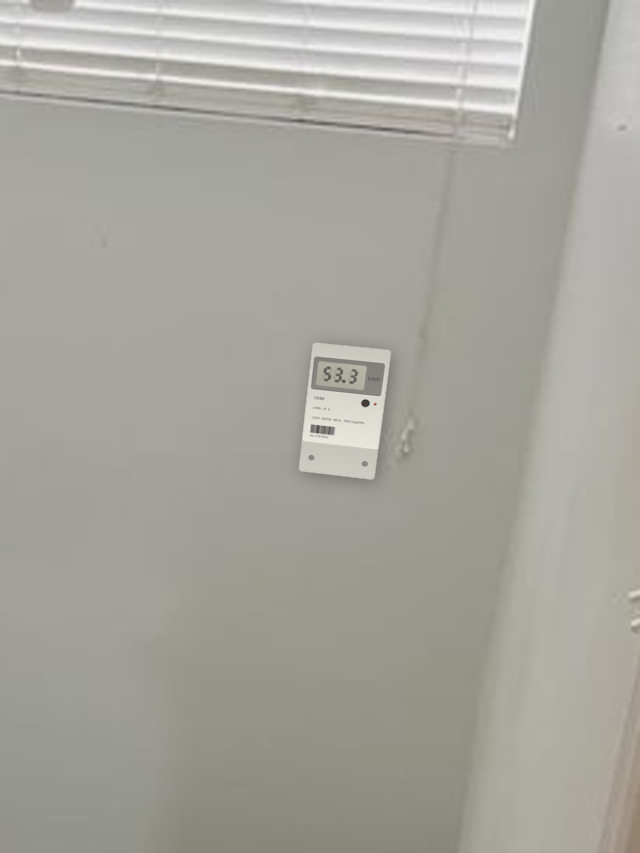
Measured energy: 53.3 kWh
